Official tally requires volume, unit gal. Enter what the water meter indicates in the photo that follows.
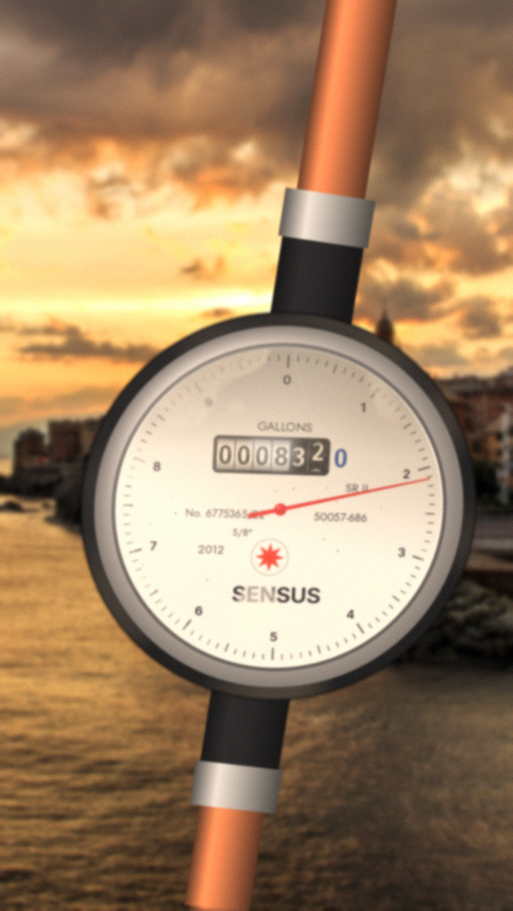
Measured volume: 8322.1 gal
